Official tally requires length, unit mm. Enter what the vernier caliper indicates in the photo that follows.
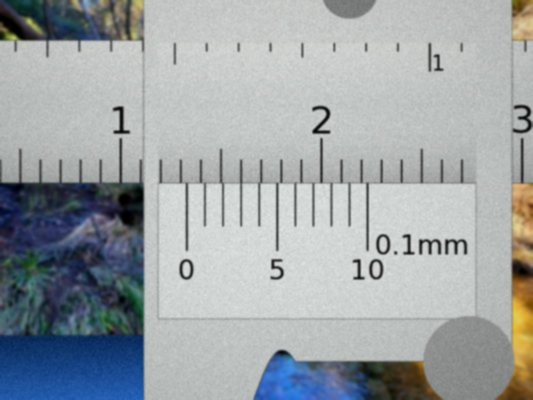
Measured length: 13.3 mm
